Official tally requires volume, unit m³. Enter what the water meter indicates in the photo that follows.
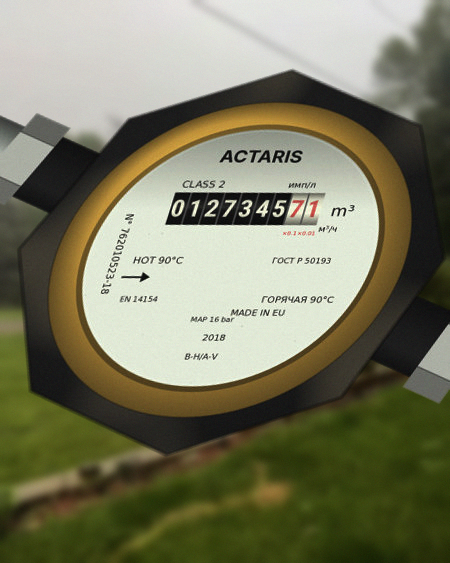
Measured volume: 127345.71 m³
